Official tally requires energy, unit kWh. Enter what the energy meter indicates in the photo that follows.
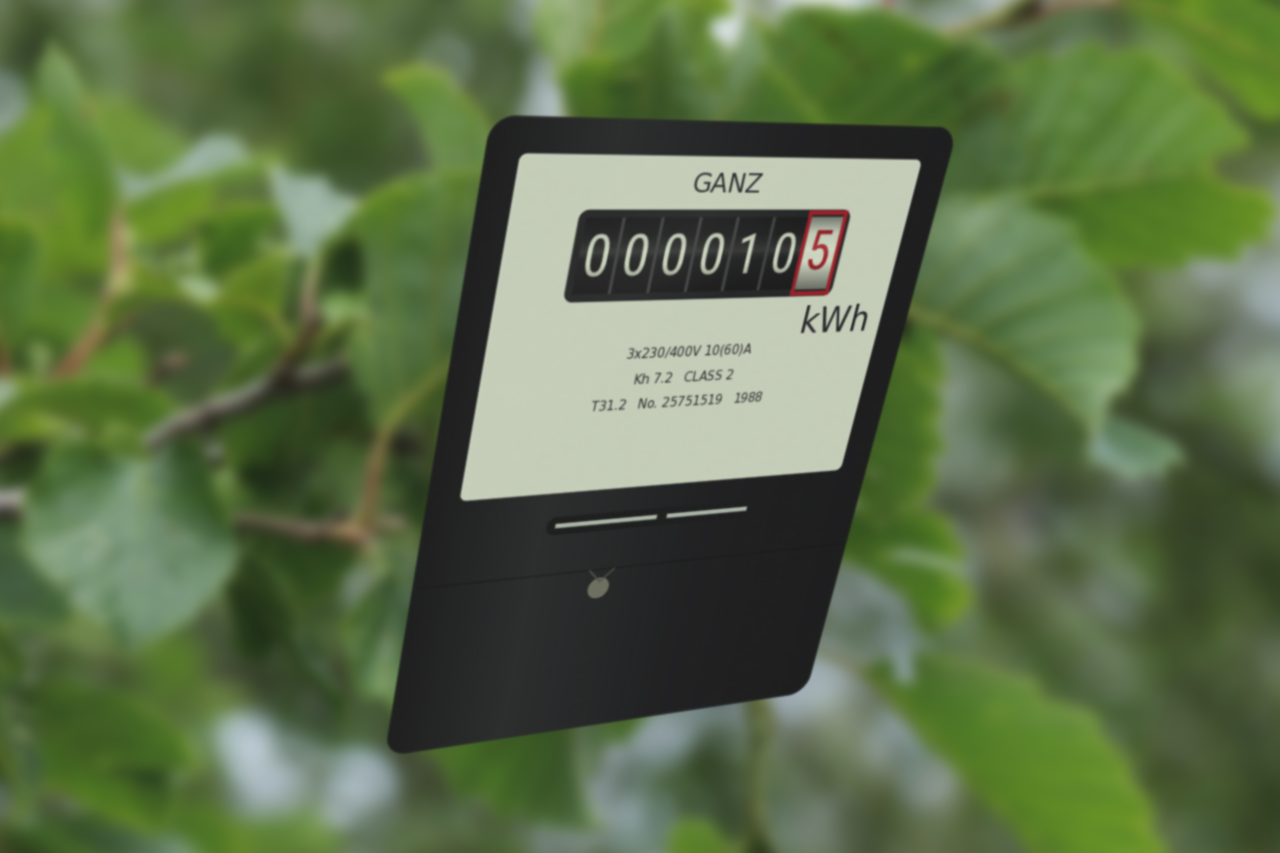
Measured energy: 10.5 kWh
